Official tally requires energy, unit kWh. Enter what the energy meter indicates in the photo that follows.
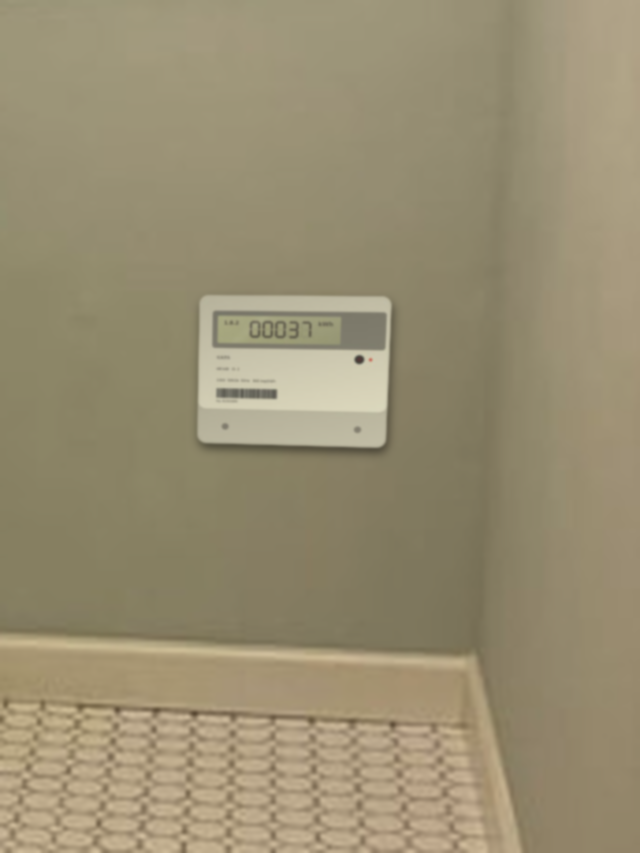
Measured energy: 37 kWh
